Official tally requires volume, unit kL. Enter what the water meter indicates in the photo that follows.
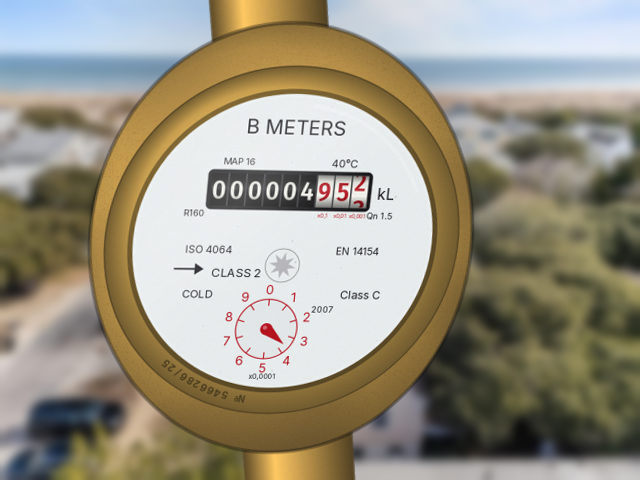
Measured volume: 4.9523 kL
